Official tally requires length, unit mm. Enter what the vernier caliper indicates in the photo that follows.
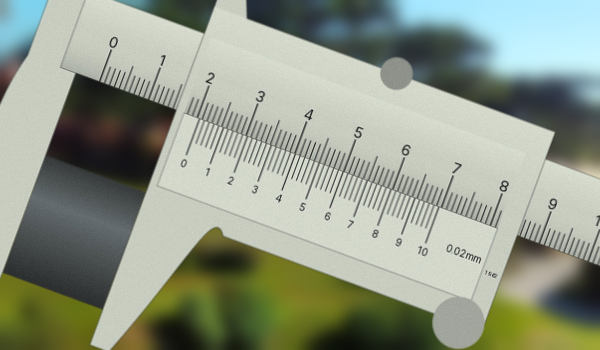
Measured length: 20.5 mm
